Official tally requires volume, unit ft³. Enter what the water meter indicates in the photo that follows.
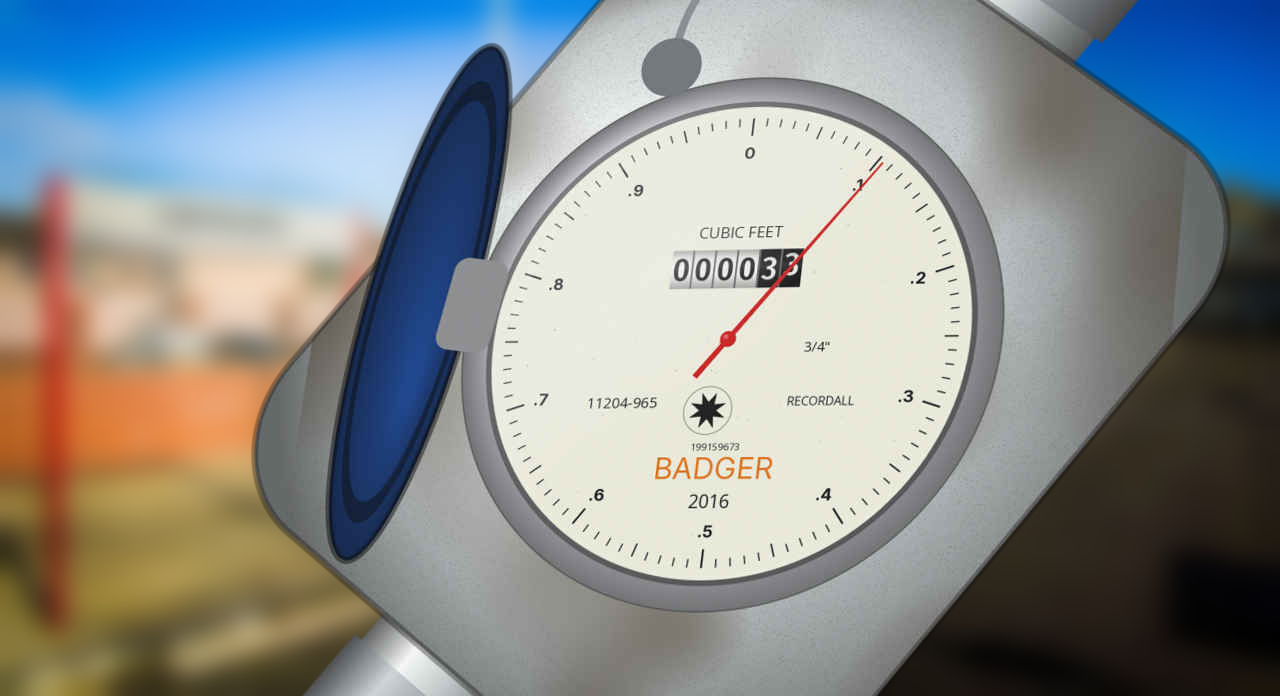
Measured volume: 33.10 ft³
